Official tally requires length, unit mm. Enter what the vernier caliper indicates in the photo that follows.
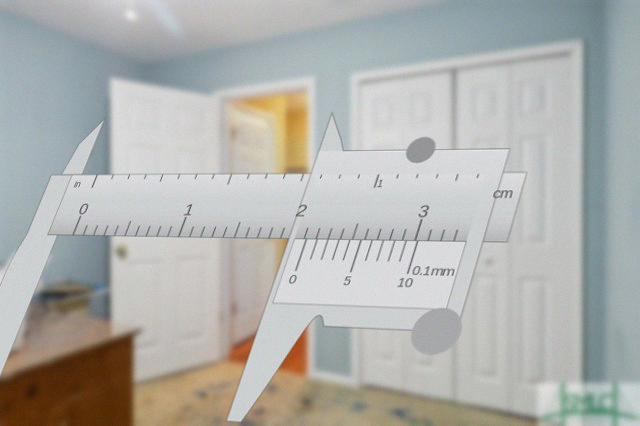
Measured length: 21.2 mm
